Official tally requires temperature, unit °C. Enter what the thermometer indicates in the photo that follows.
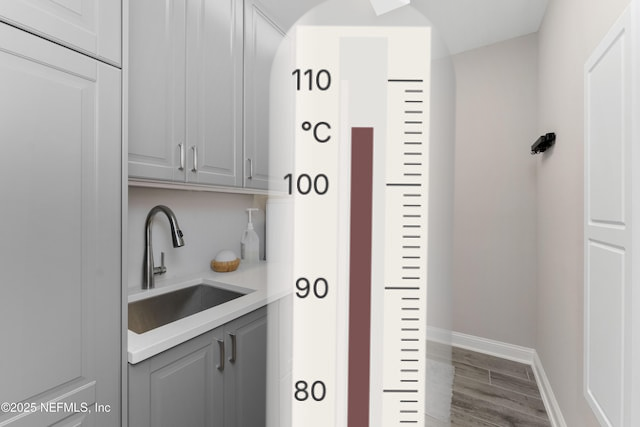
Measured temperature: 105.5 °C
